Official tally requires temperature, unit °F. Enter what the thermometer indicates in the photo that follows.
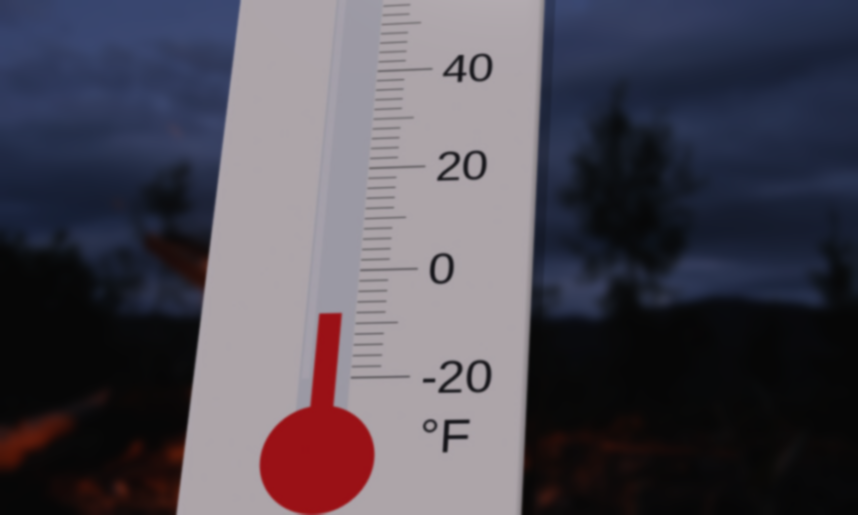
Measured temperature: -8 °F
